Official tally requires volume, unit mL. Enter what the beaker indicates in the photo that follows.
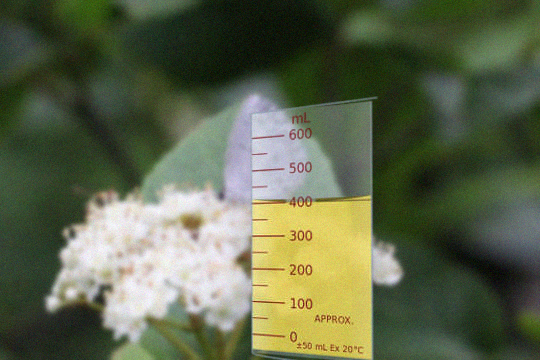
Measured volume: 400 mL
